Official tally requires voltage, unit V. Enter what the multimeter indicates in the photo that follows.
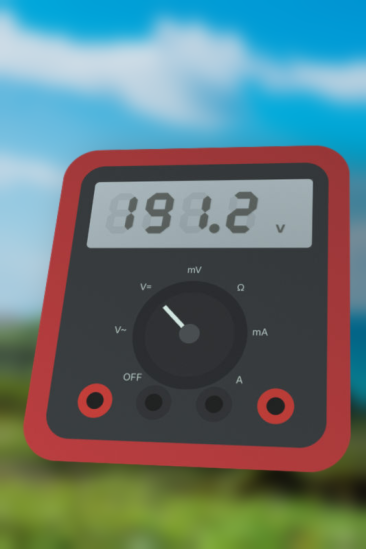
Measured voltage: 191.2 V
